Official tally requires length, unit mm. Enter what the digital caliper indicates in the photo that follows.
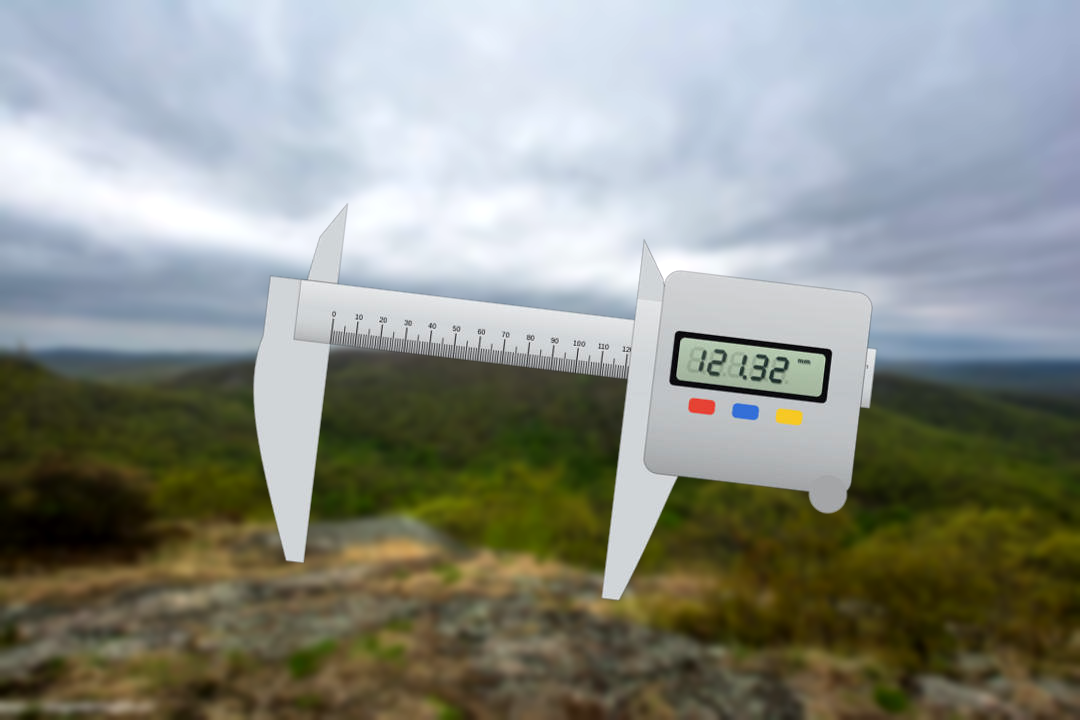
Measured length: 121.32 mm
